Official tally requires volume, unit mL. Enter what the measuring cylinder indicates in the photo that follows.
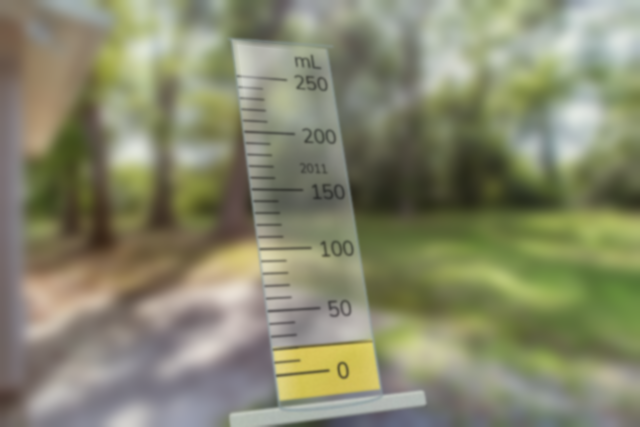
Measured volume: 20 mL
